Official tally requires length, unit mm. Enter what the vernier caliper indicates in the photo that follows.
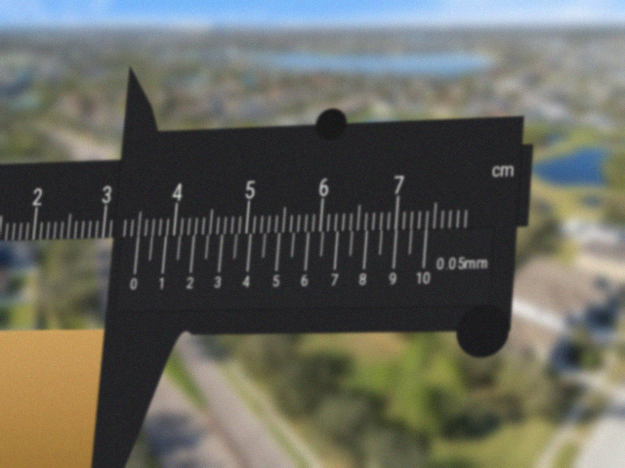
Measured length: 35.0 mm
